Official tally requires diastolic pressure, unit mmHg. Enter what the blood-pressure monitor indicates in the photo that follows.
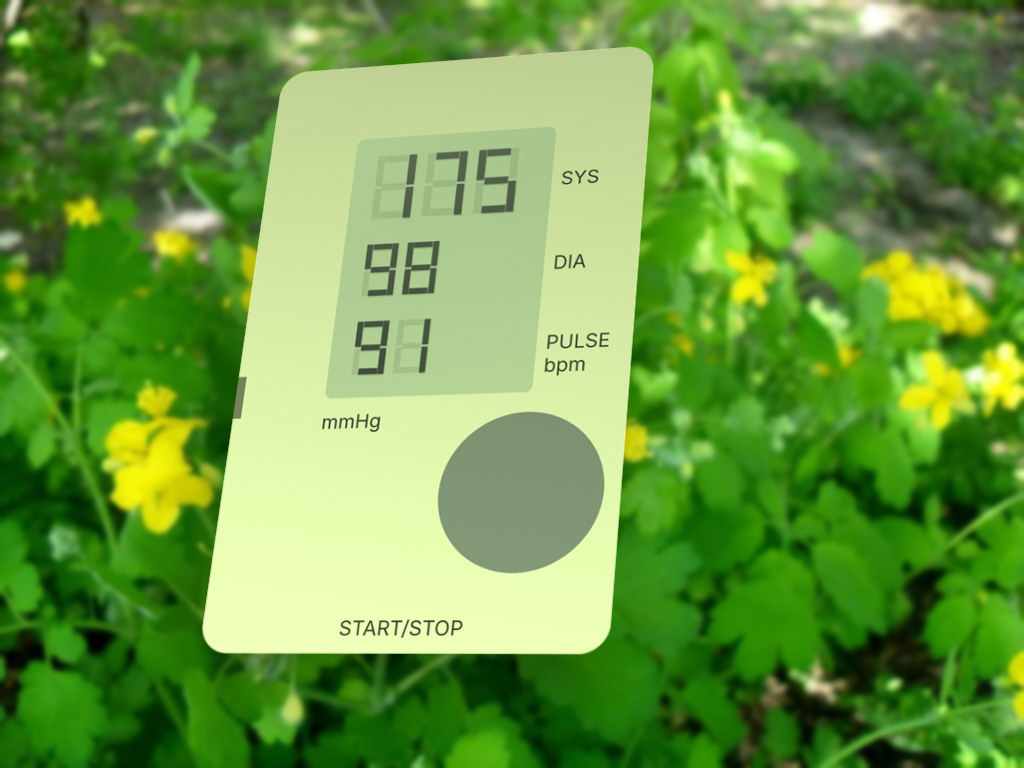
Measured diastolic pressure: 98 mmHg
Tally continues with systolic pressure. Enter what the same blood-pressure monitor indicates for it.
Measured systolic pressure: 175 mmHg
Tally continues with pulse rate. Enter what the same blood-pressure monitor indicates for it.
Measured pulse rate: 91 bpm
